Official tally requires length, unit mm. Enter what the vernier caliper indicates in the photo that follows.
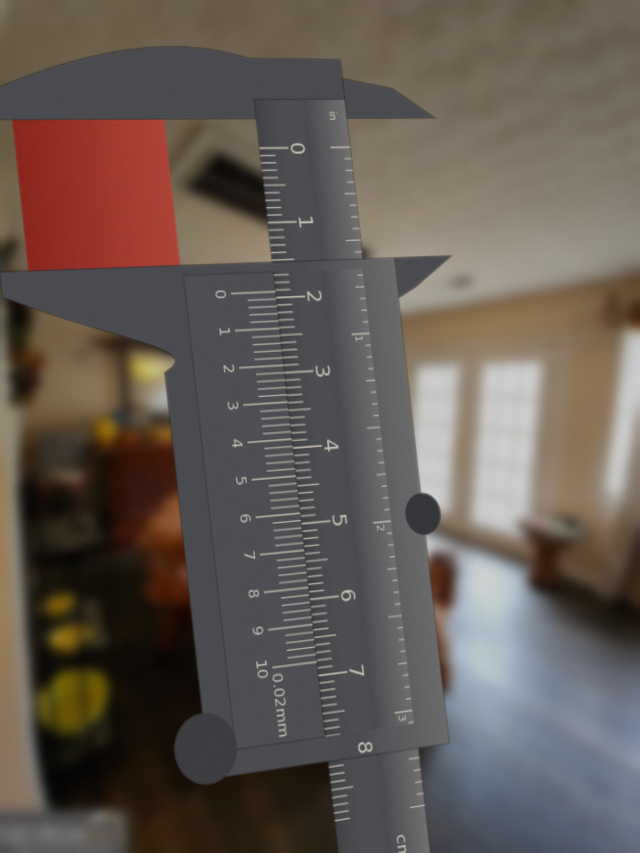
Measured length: 19.2 mm
